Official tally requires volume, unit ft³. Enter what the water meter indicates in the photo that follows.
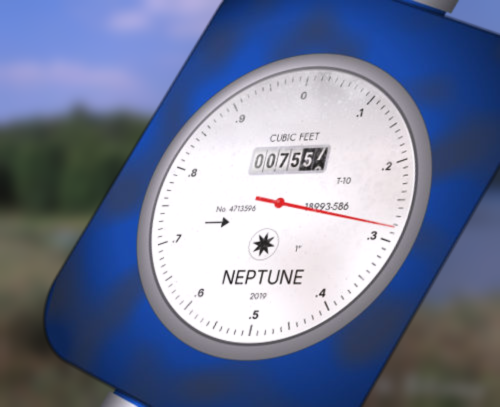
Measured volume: 7557.28 ft³
